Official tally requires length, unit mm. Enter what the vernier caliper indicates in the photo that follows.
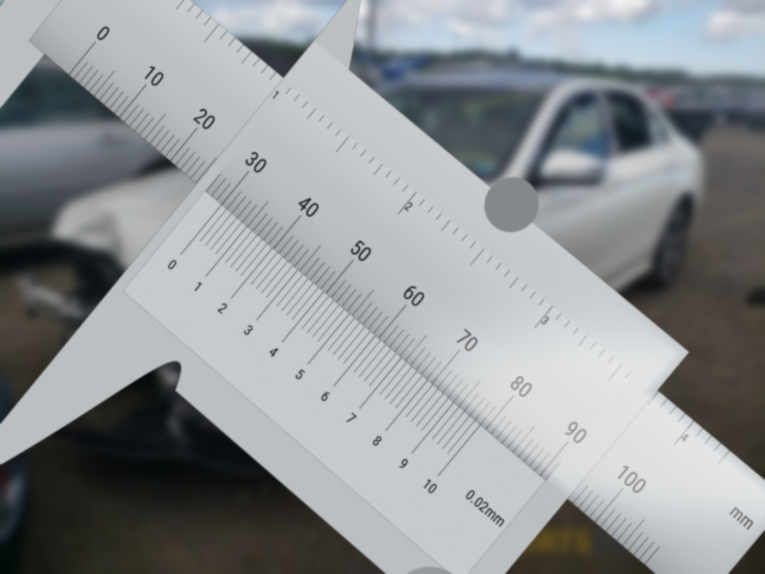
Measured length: 30.0 mm
